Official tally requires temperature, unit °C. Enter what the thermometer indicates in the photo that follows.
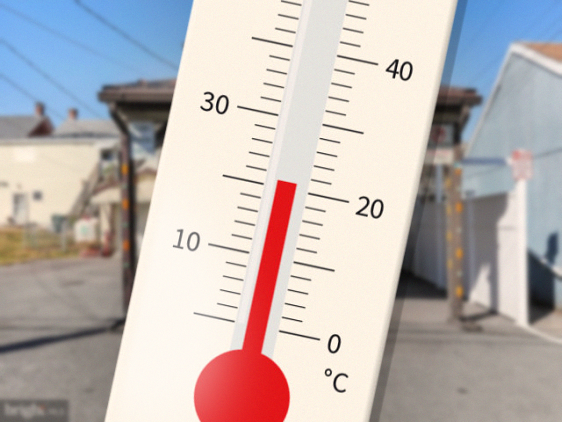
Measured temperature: 21 °C
